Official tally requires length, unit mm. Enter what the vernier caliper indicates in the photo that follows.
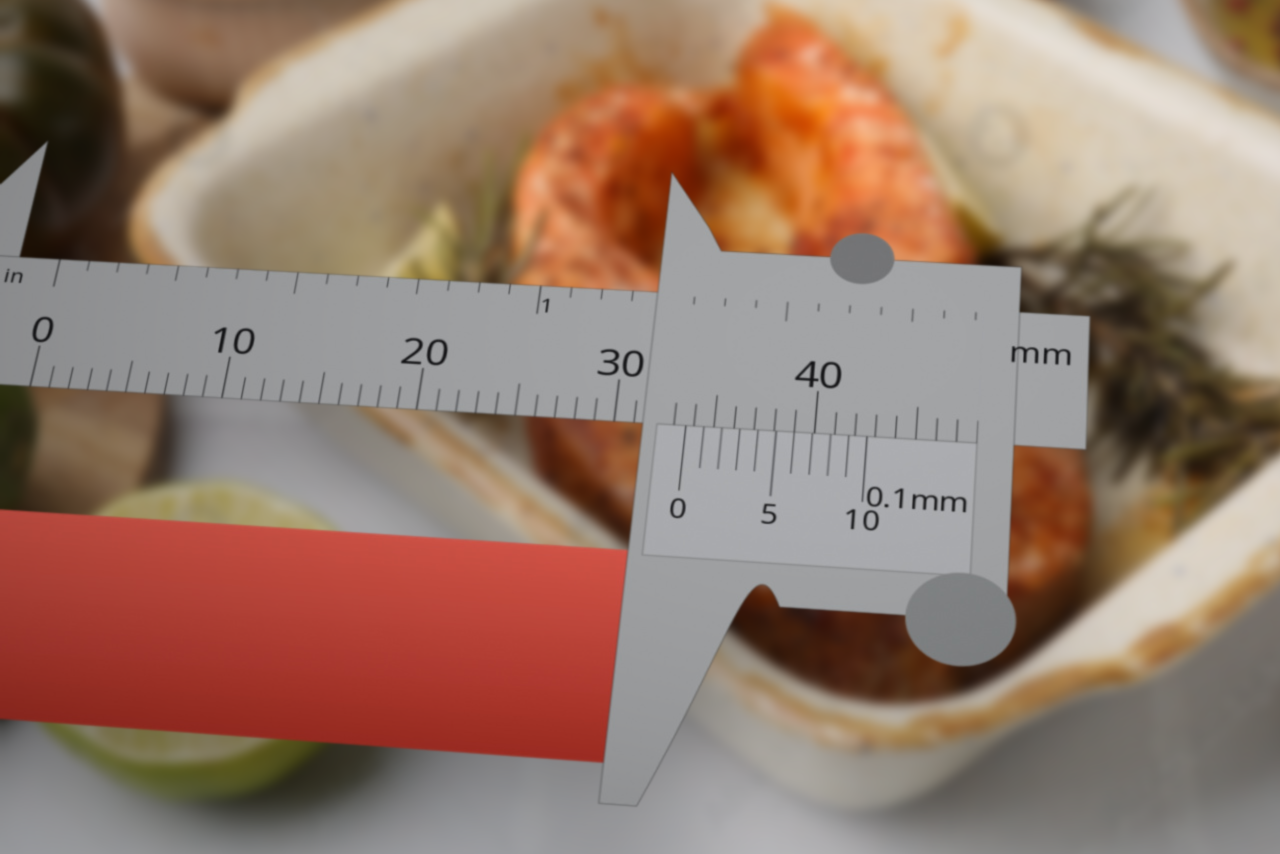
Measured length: 33.6 mm
